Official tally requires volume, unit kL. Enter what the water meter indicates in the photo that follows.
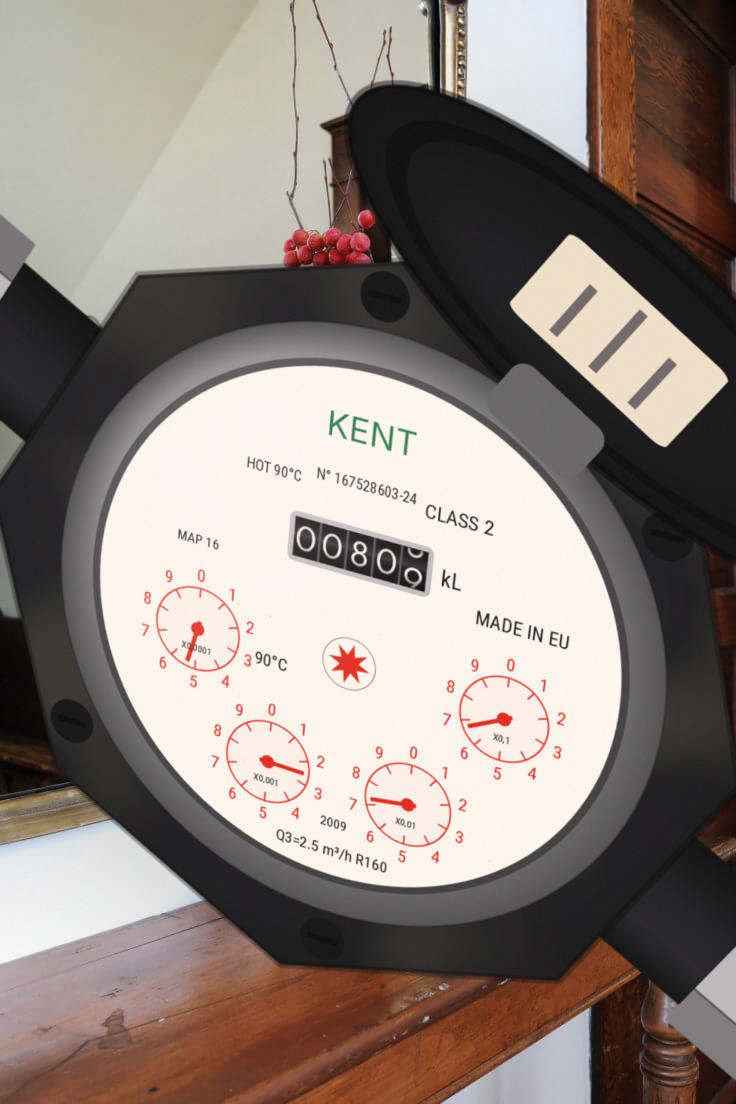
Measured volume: 808.6725 kL
